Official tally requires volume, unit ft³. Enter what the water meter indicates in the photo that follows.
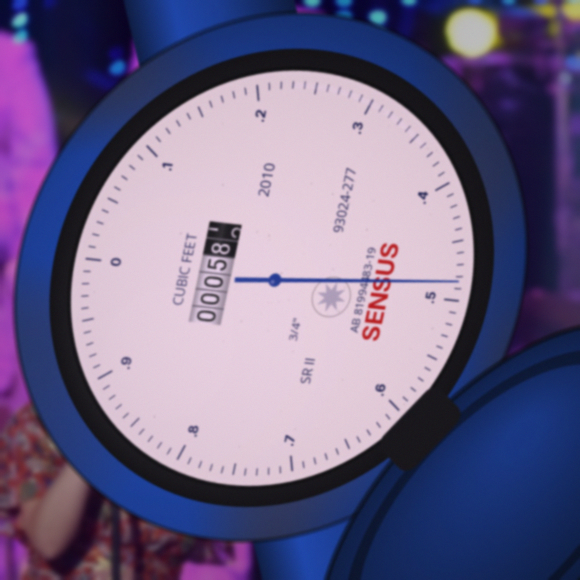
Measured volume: 581.48 ft³
